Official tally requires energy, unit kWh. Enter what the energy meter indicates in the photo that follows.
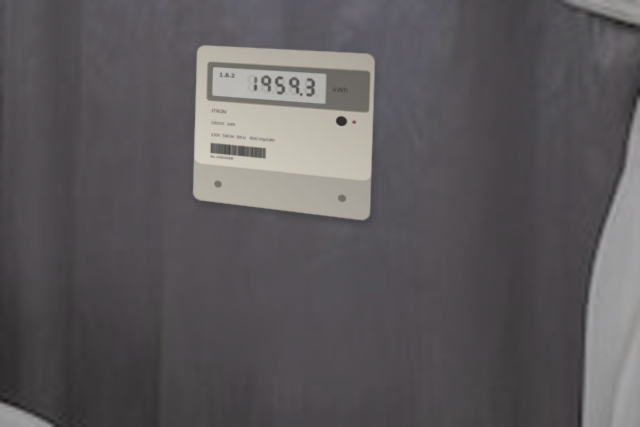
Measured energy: 1959.3 kWh
